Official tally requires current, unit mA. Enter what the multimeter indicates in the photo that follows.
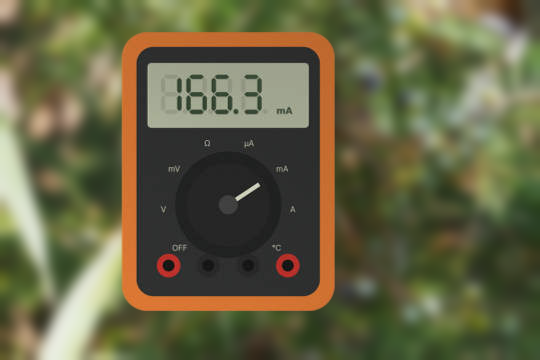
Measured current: 166.3 mA
